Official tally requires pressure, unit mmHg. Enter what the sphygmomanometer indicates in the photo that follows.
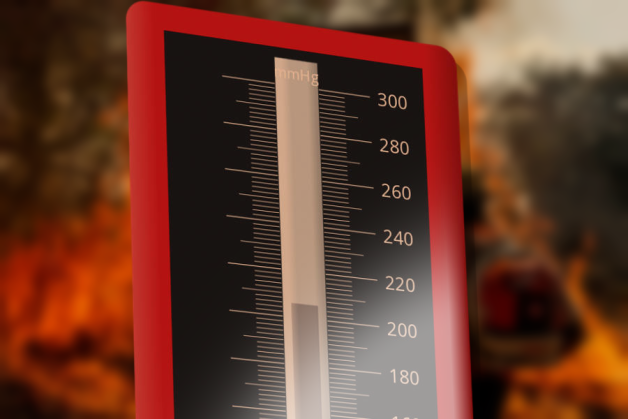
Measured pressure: 206 mmHg
